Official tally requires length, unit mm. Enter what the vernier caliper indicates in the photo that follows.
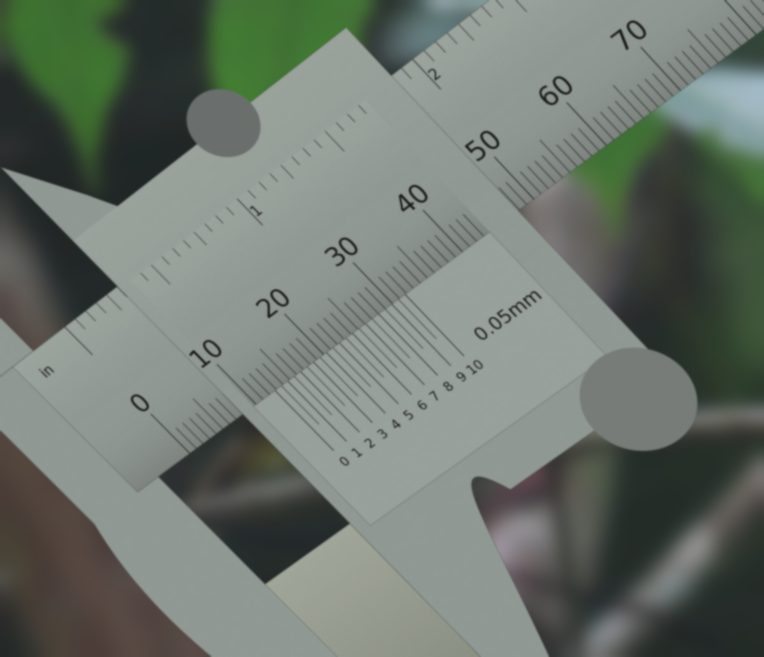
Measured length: 12.8 mm
